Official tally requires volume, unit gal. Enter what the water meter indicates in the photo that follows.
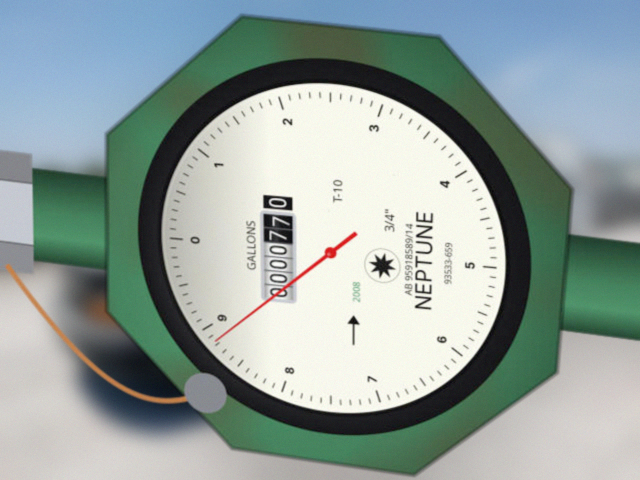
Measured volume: 768.8 gal
